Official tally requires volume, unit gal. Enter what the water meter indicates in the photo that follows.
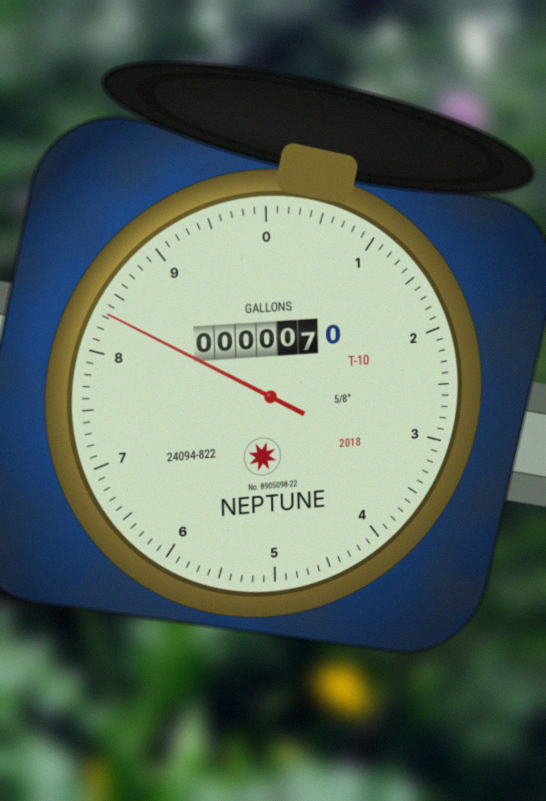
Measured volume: 68.3 gal
